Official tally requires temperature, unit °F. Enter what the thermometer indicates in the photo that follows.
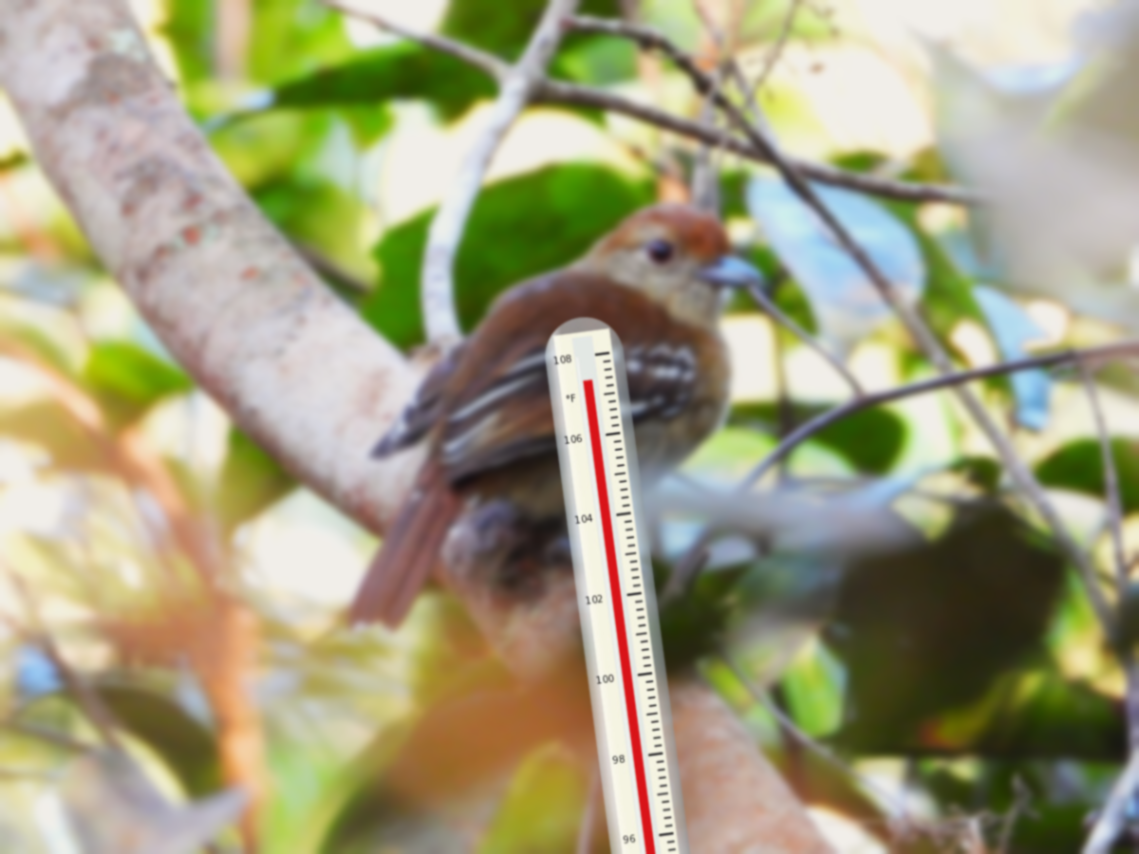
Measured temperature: 107.4 °F
